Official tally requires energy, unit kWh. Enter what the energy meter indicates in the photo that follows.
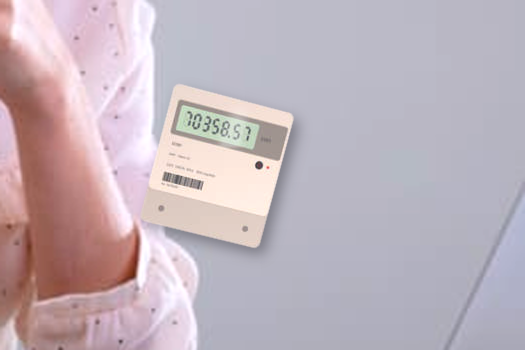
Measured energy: 70358.57 kWh
